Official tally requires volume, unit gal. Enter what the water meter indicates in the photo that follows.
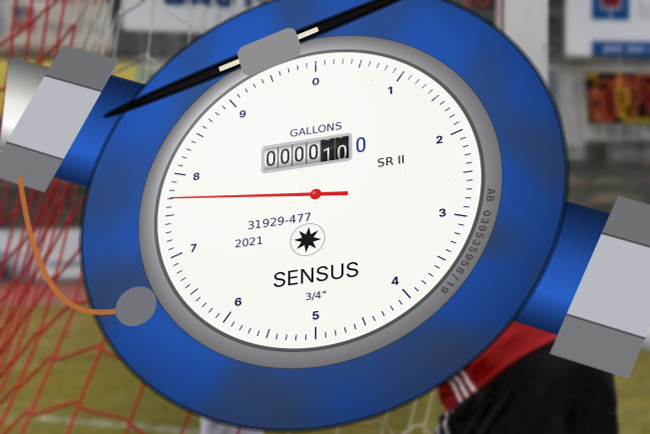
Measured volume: 97.7 gal
